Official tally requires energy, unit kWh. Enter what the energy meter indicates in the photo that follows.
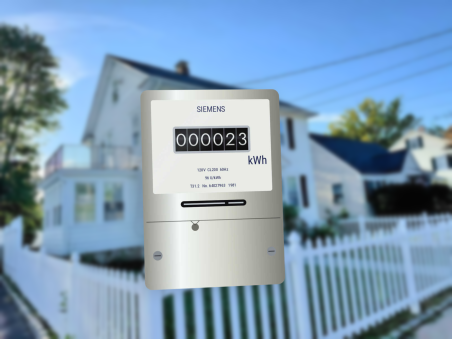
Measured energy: 23 kWh
